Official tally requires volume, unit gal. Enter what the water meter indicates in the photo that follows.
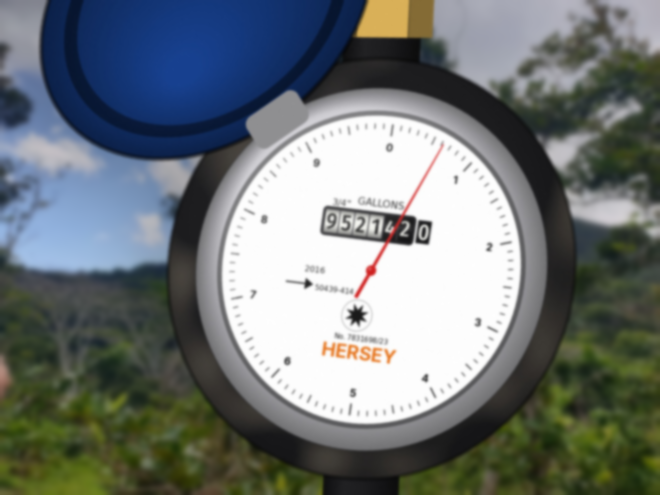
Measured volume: 9521420.6 gal
